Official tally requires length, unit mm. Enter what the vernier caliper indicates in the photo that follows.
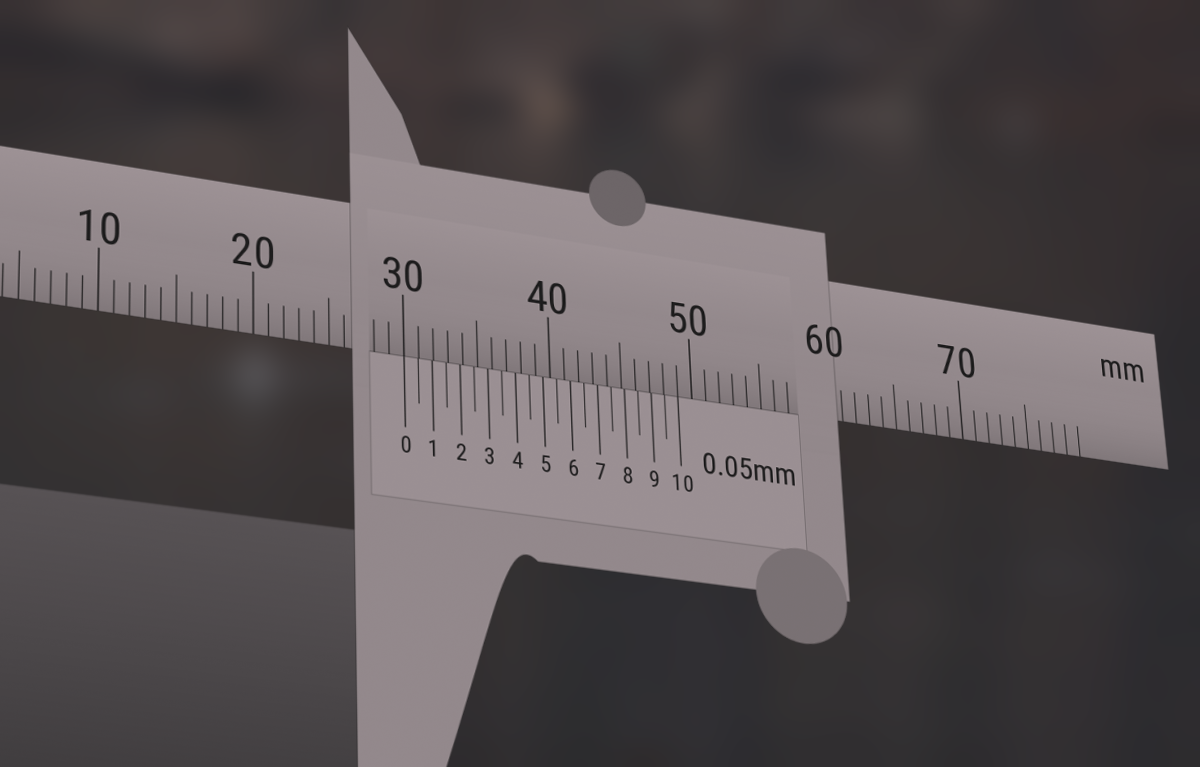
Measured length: 30.0 mm
